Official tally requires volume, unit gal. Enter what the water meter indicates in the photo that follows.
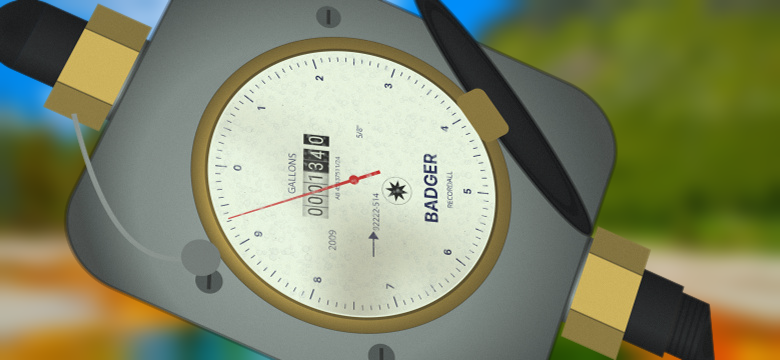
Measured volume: 1339.3 gal
